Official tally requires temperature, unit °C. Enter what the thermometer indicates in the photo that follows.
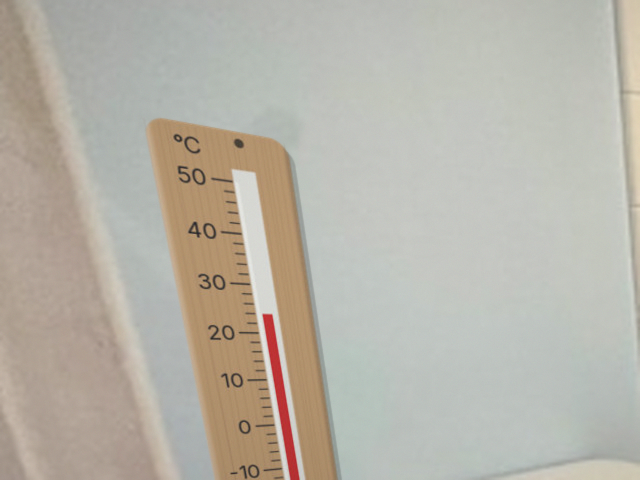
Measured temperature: 24 °C
